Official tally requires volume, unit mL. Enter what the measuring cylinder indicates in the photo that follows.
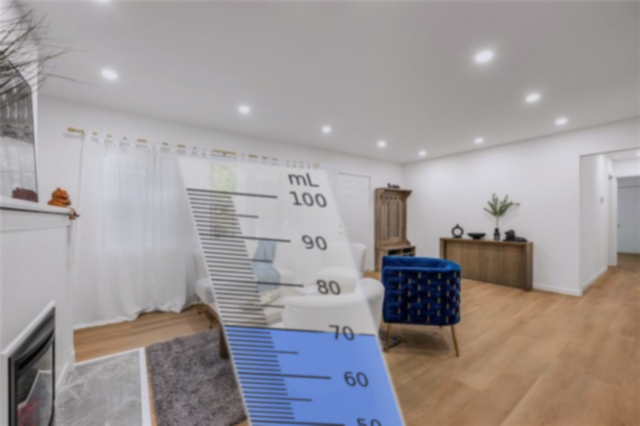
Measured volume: 70 mL
